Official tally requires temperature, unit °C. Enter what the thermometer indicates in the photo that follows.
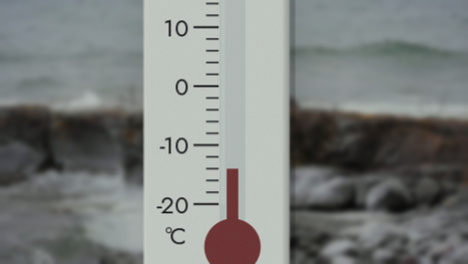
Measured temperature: -14 °C
